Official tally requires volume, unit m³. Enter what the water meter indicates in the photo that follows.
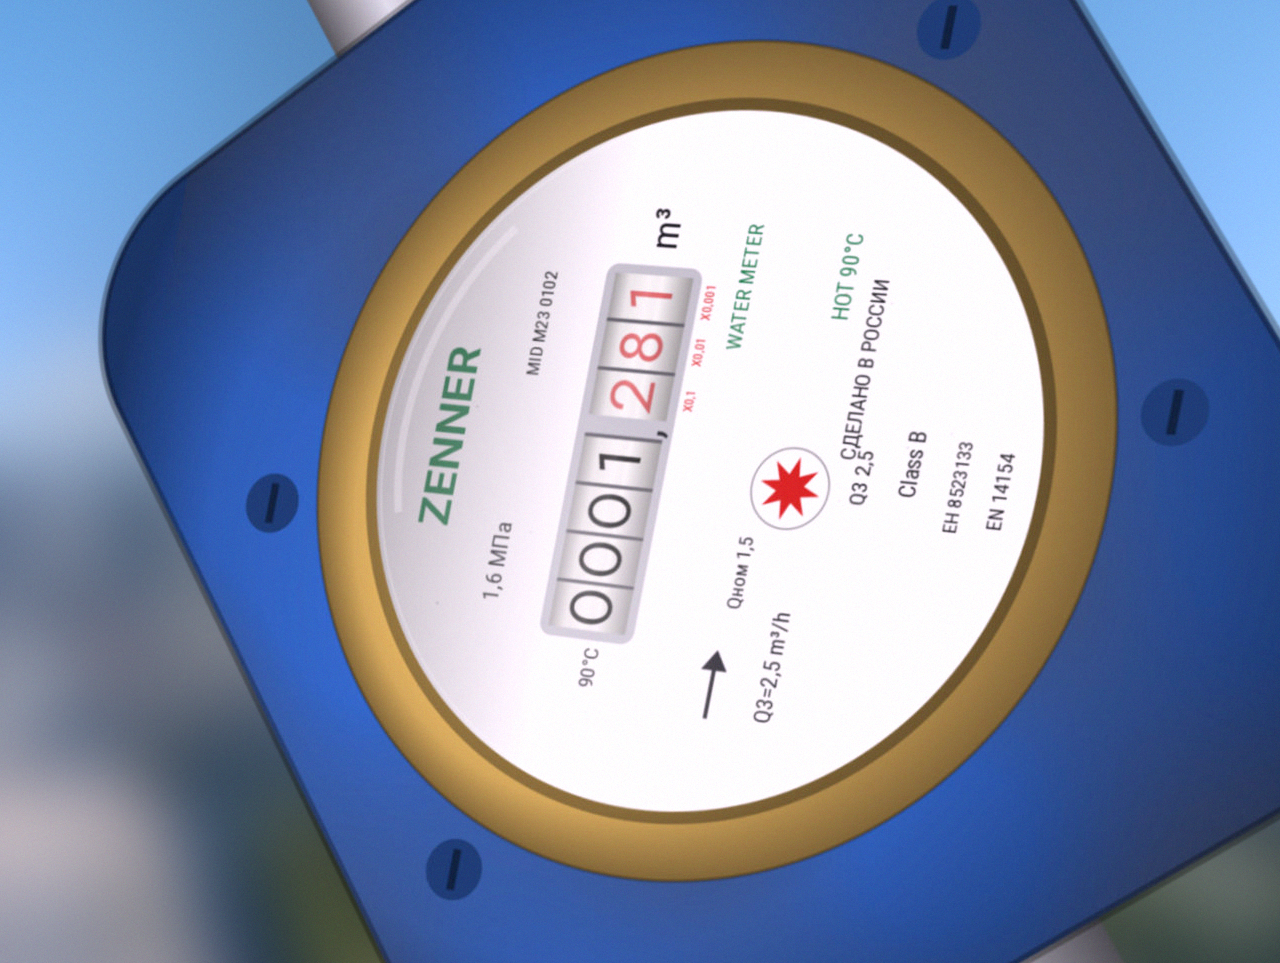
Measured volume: 1.281 m³
